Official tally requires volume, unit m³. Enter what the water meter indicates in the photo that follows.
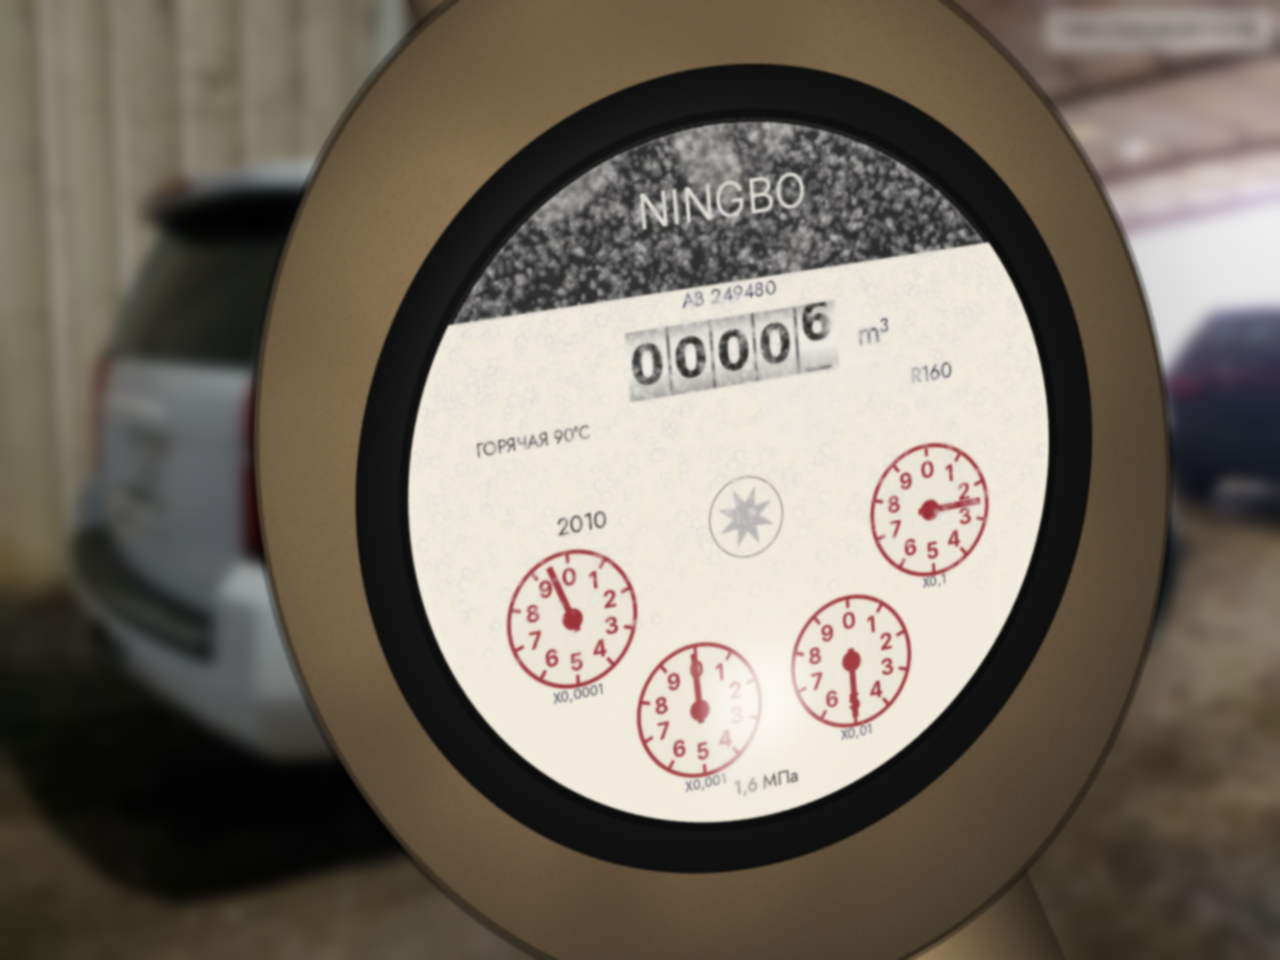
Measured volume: 6.2499 m³
